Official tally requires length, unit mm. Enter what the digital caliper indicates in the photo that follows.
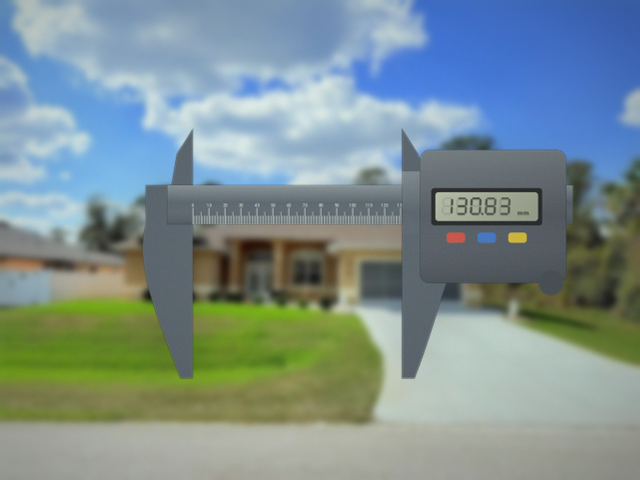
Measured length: 130.83 mm
